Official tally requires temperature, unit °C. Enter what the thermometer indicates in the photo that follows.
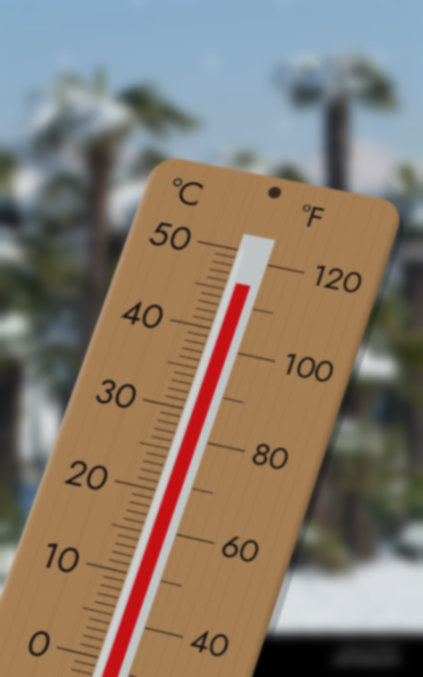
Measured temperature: 46 °C
